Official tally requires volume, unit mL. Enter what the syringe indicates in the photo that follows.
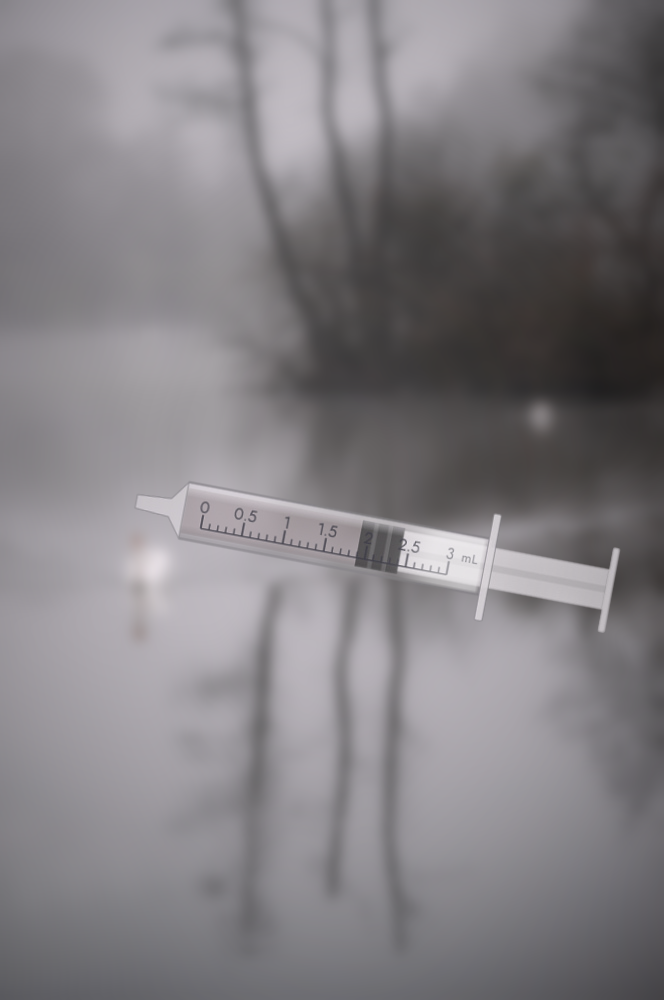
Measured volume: 1.9 mL
